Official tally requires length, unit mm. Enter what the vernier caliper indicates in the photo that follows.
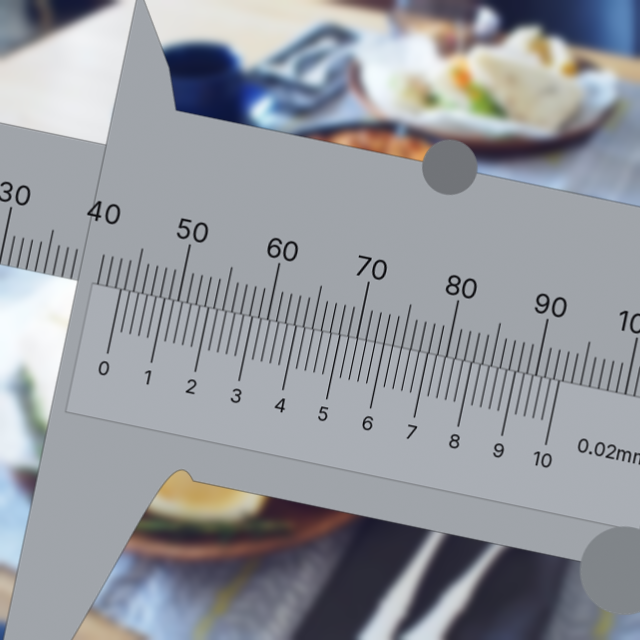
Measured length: 43.6 mm
